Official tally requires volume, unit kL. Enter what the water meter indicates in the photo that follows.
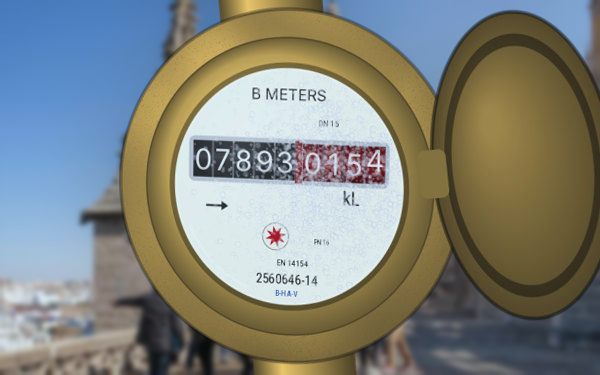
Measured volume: 7893.0154 kL
